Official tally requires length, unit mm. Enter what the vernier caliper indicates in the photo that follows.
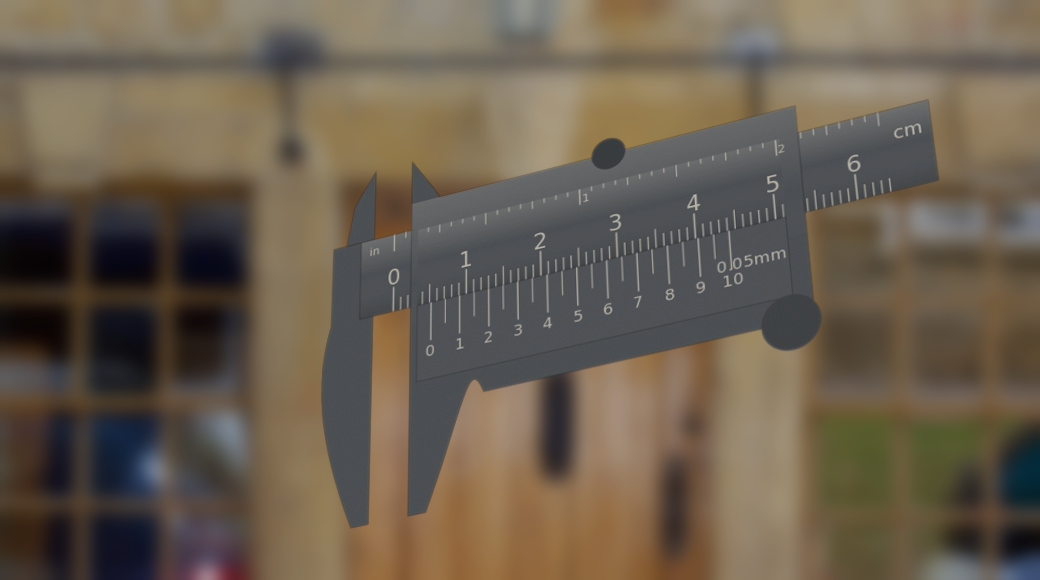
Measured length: 5.2 mm
